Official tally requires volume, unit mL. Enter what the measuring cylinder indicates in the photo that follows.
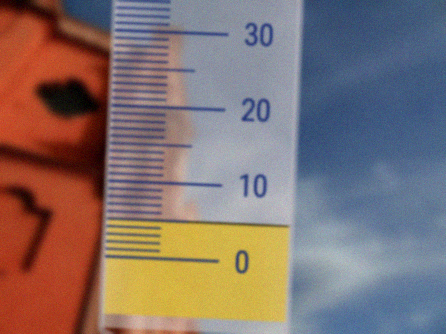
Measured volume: 5 mL
